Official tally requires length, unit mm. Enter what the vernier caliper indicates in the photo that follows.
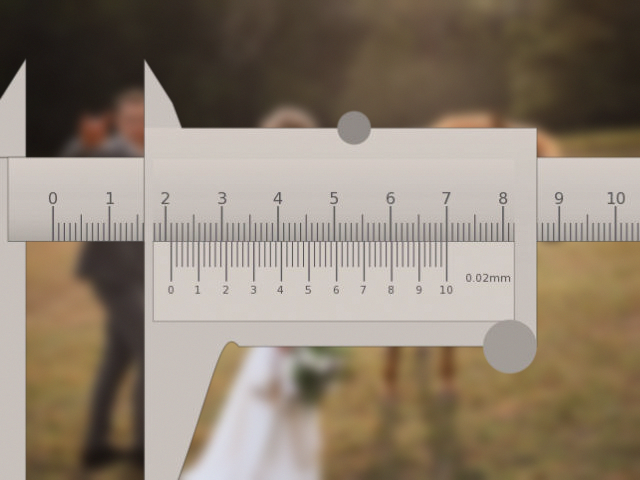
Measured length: 21.0 mm
